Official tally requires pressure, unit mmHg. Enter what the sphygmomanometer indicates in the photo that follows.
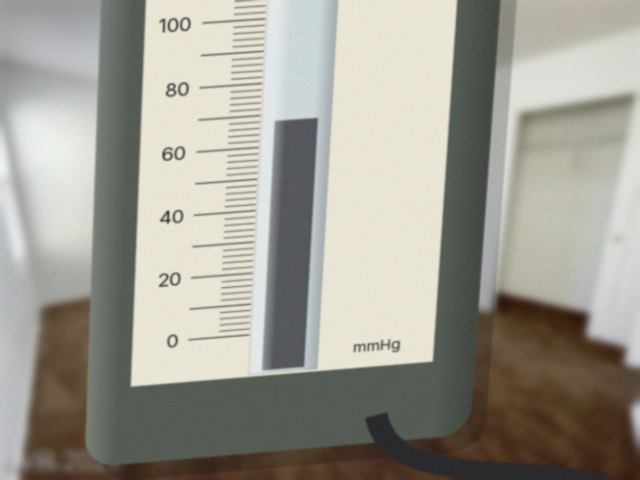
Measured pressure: 68 mmHg
